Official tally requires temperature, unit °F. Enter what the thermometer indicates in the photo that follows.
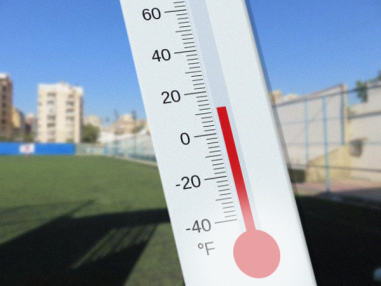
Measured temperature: 12 °F
